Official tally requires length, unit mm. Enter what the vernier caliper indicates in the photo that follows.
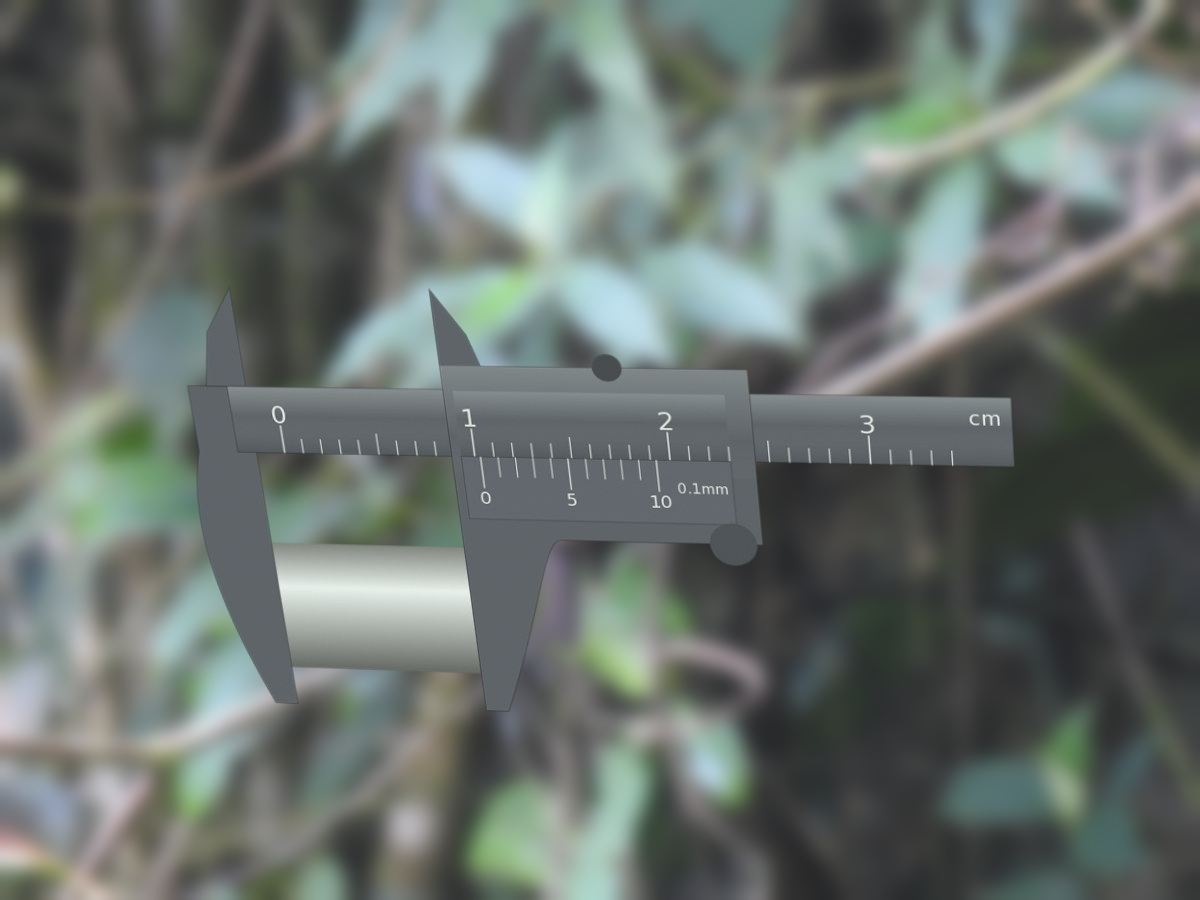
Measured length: 10.3 mm
